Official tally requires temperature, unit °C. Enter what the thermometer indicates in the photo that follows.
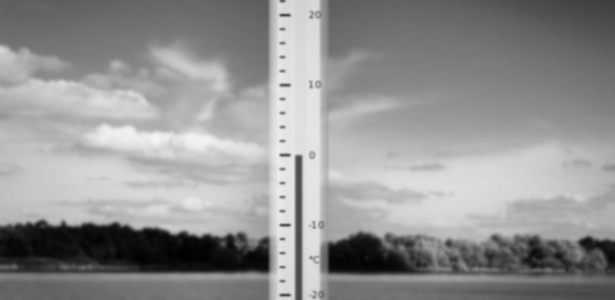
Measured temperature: 0 °C
